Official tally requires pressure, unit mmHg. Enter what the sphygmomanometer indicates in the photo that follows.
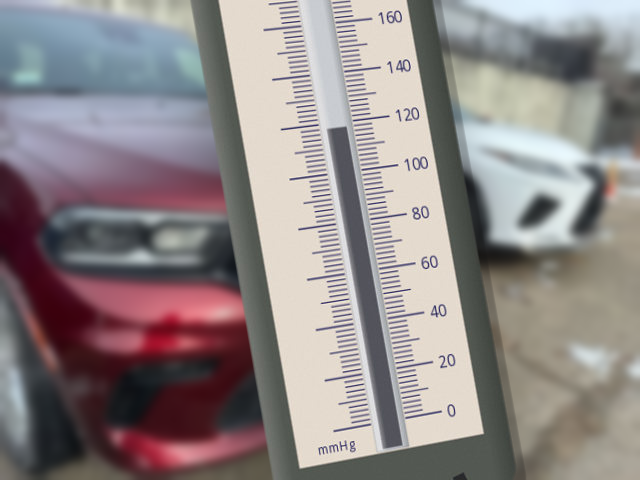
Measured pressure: 118 mmHg
